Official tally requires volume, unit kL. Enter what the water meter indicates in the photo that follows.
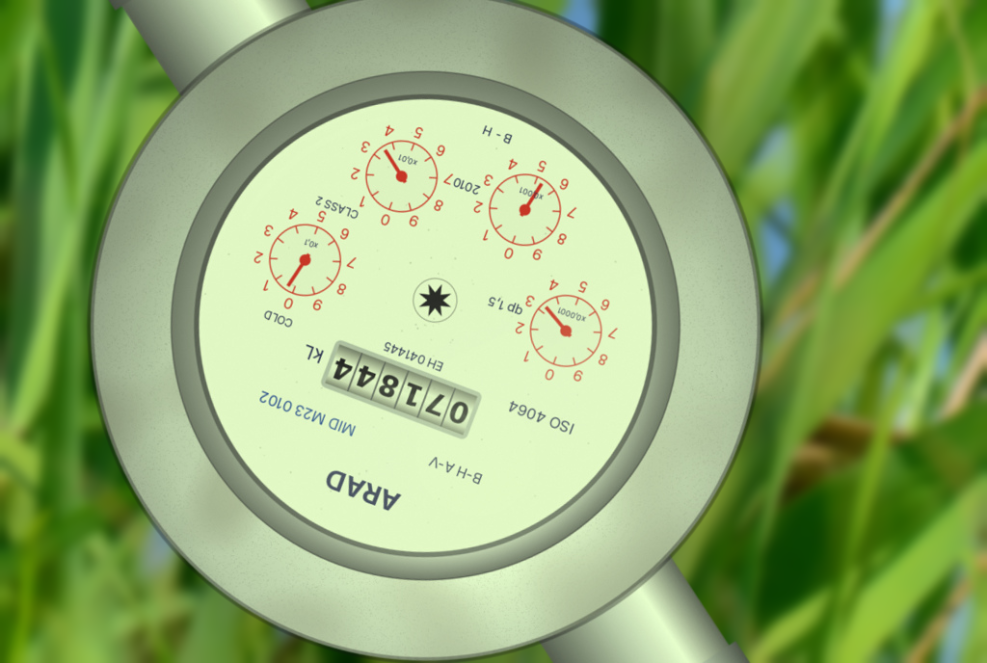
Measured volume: 71844.0353 kL
